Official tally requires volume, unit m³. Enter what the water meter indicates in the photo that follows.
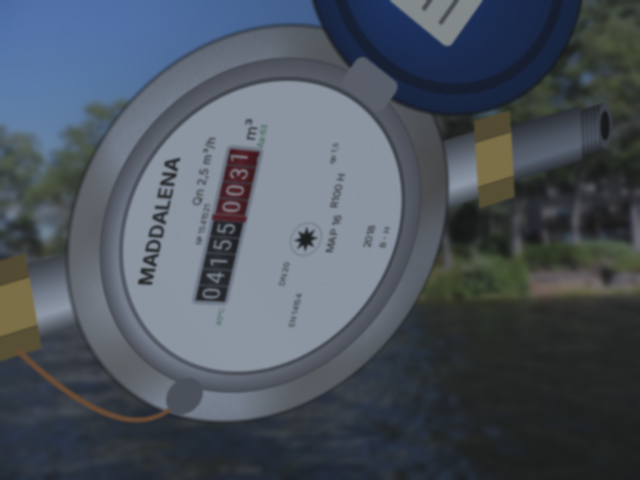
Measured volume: 4155.0031 m³
